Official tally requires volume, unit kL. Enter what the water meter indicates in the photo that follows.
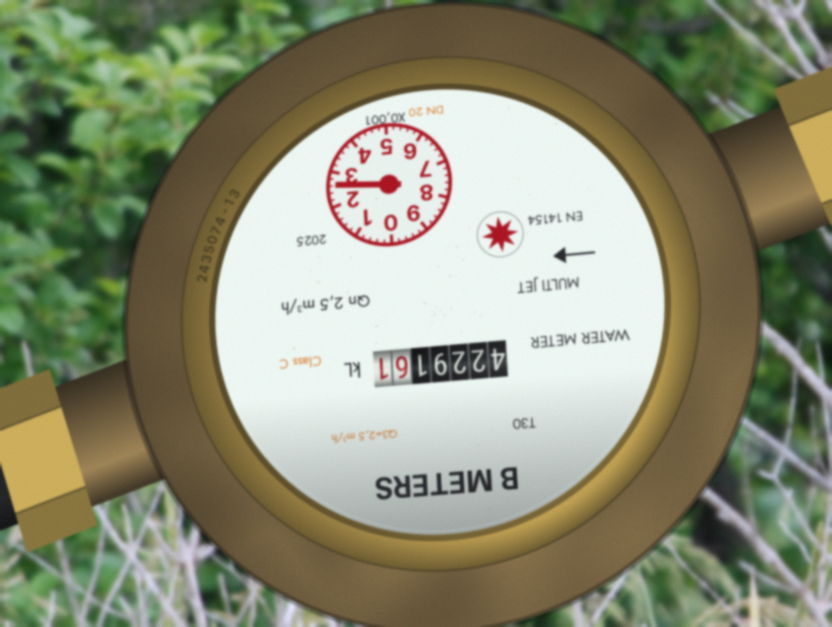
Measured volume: 42291.612 kL
